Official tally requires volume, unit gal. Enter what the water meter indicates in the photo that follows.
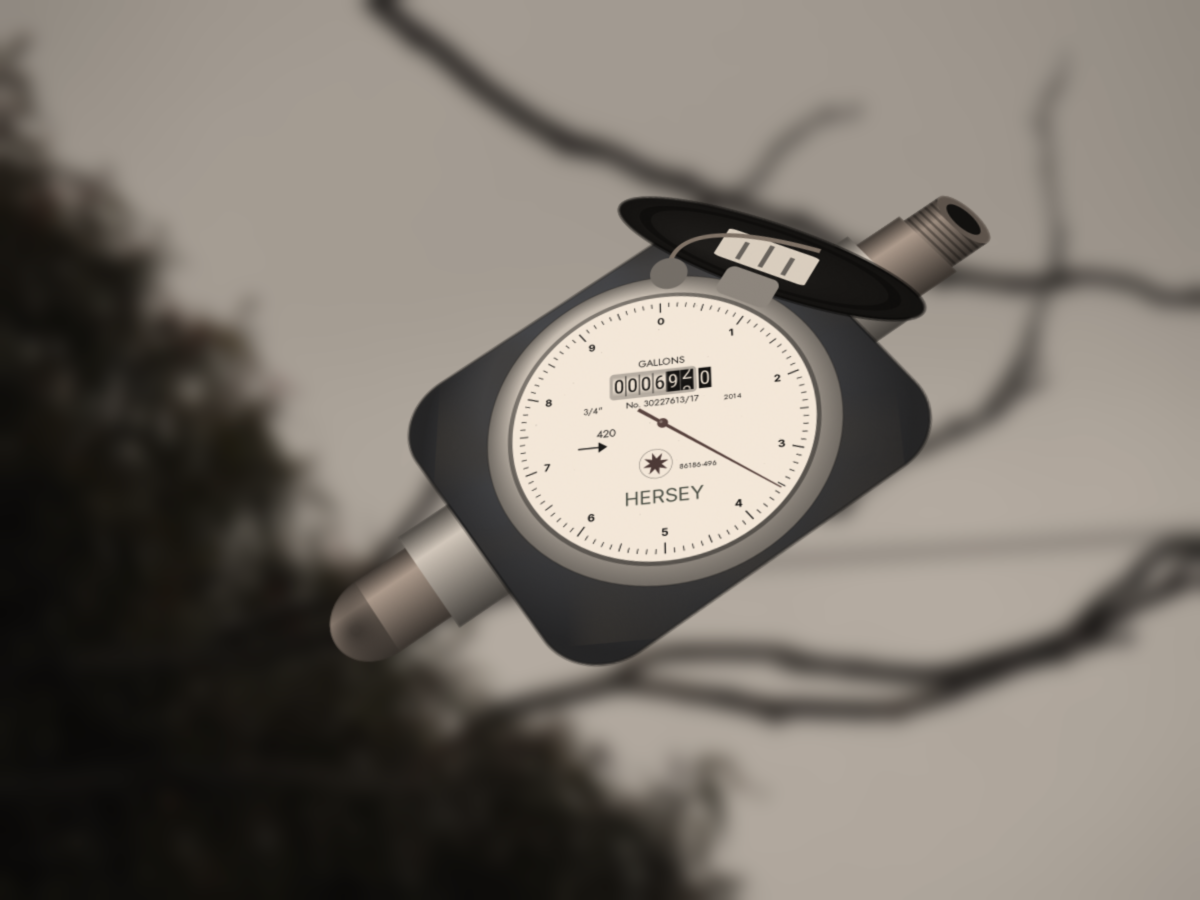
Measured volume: 6923.5 gal
